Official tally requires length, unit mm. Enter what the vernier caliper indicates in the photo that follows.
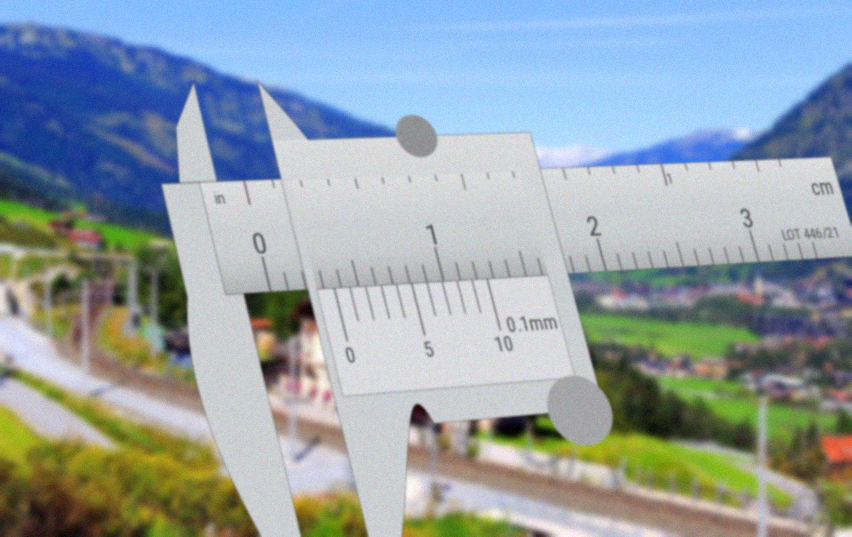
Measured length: 3.6 mm
